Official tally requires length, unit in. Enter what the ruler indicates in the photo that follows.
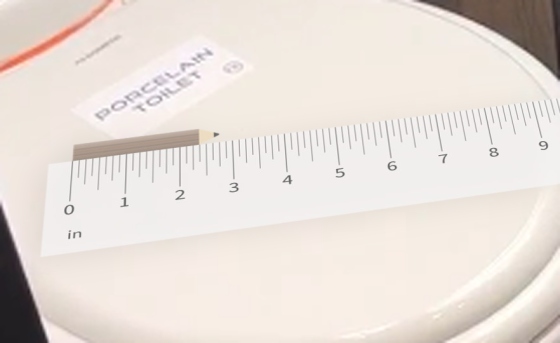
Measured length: 2.75 in
